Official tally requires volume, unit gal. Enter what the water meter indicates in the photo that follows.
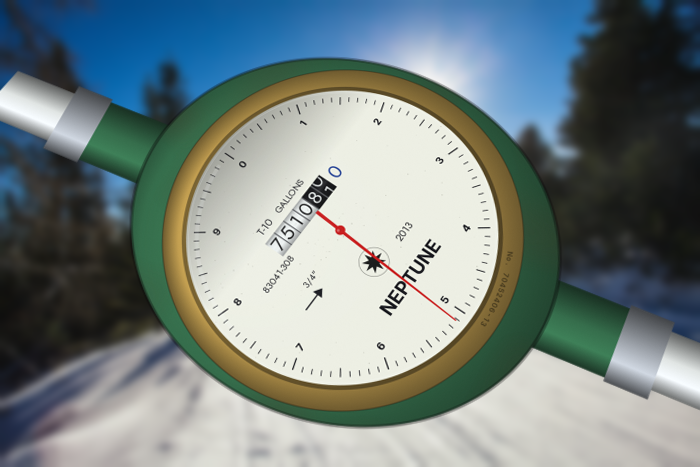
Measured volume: 7510805.1 gal
